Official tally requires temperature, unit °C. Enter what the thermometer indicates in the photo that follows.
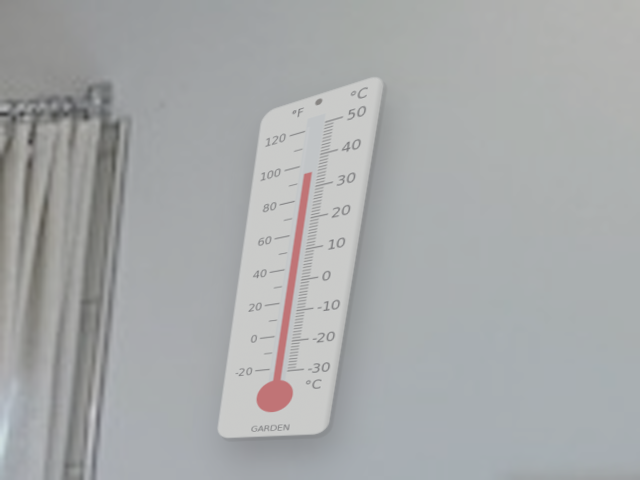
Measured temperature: 35 °C
